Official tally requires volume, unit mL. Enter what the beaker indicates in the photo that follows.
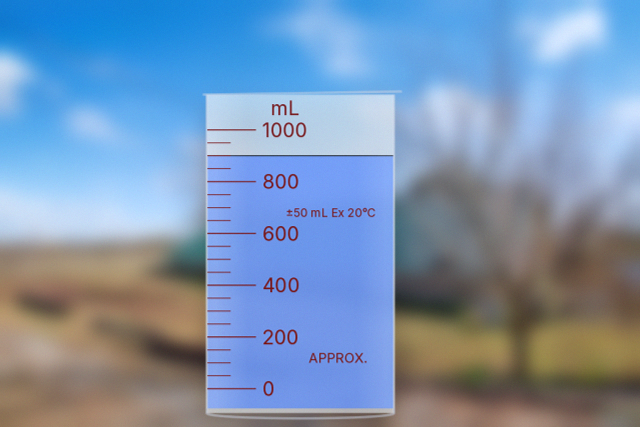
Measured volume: 900 mL
